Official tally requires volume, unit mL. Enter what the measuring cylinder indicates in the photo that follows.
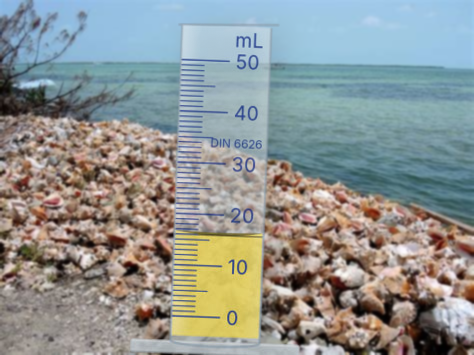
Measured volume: 16 mL
